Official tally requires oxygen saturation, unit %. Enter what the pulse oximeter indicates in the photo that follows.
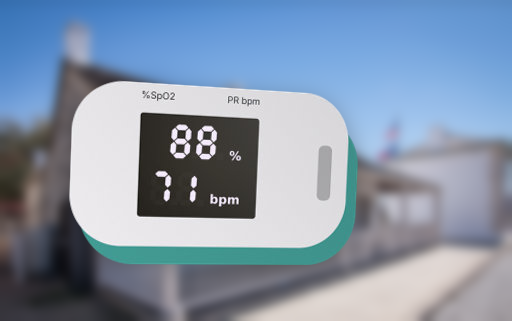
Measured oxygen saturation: 88 %
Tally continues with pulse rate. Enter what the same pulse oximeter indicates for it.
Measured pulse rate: 71 bpm
